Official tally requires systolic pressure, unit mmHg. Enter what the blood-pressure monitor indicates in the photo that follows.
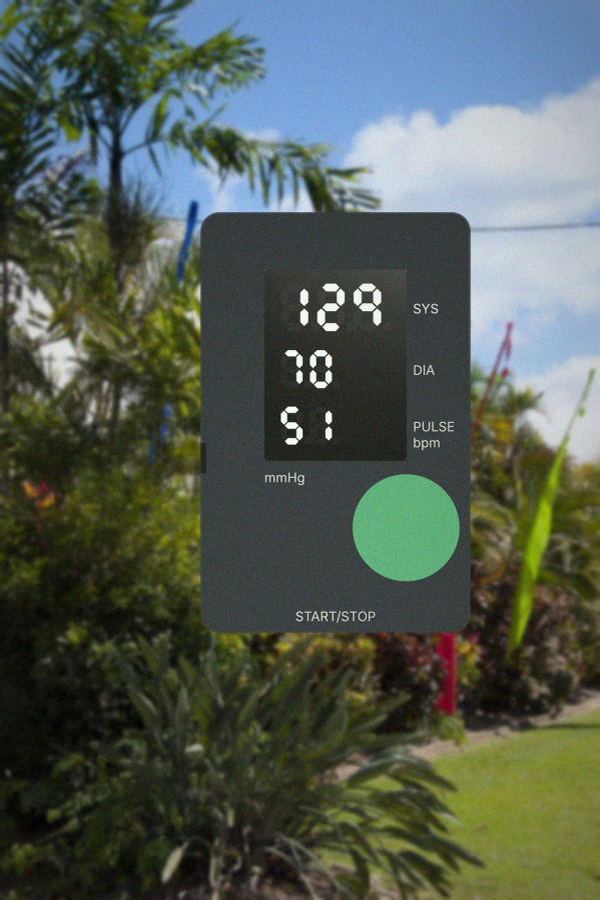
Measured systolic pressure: 129 mmHg
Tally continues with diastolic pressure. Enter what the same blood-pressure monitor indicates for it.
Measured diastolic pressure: 70 mmHg
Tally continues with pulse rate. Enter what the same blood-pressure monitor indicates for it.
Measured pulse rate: 51 bpm
